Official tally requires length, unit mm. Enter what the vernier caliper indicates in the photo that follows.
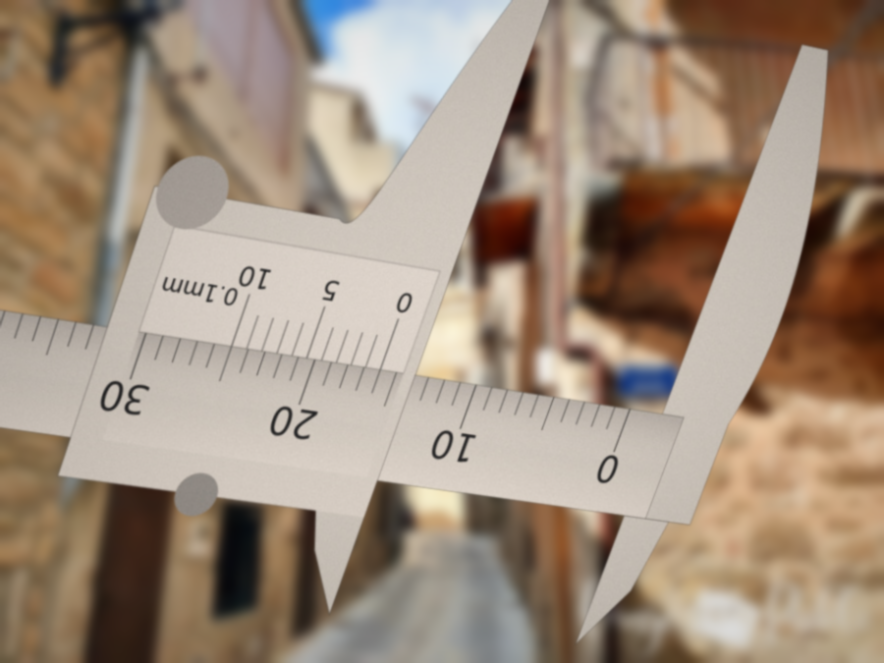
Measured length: 16.0 mm
